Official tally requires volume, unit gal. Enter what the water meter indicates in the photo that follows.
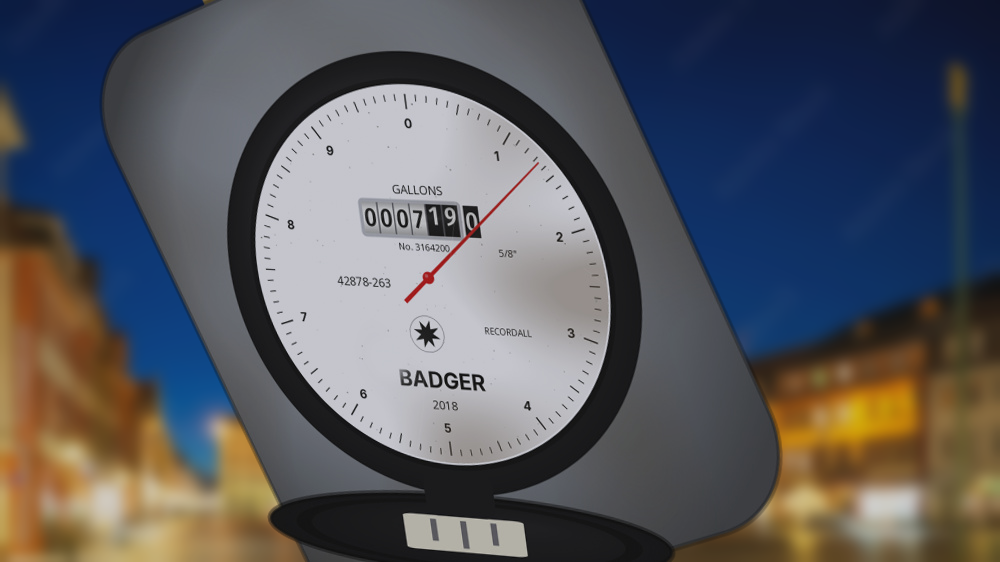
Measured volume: 7191.3 gal
